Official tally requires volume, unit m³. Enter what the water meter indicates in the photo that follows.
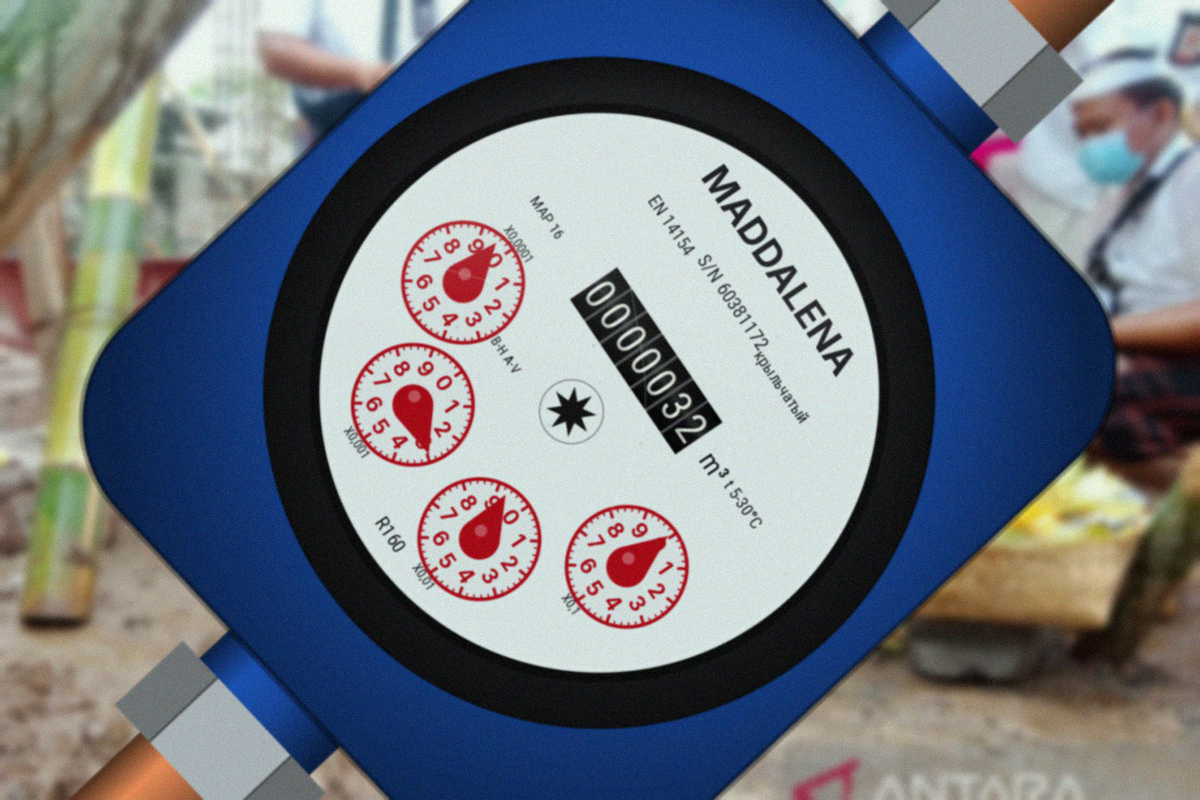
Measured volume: 31.9929 m³
